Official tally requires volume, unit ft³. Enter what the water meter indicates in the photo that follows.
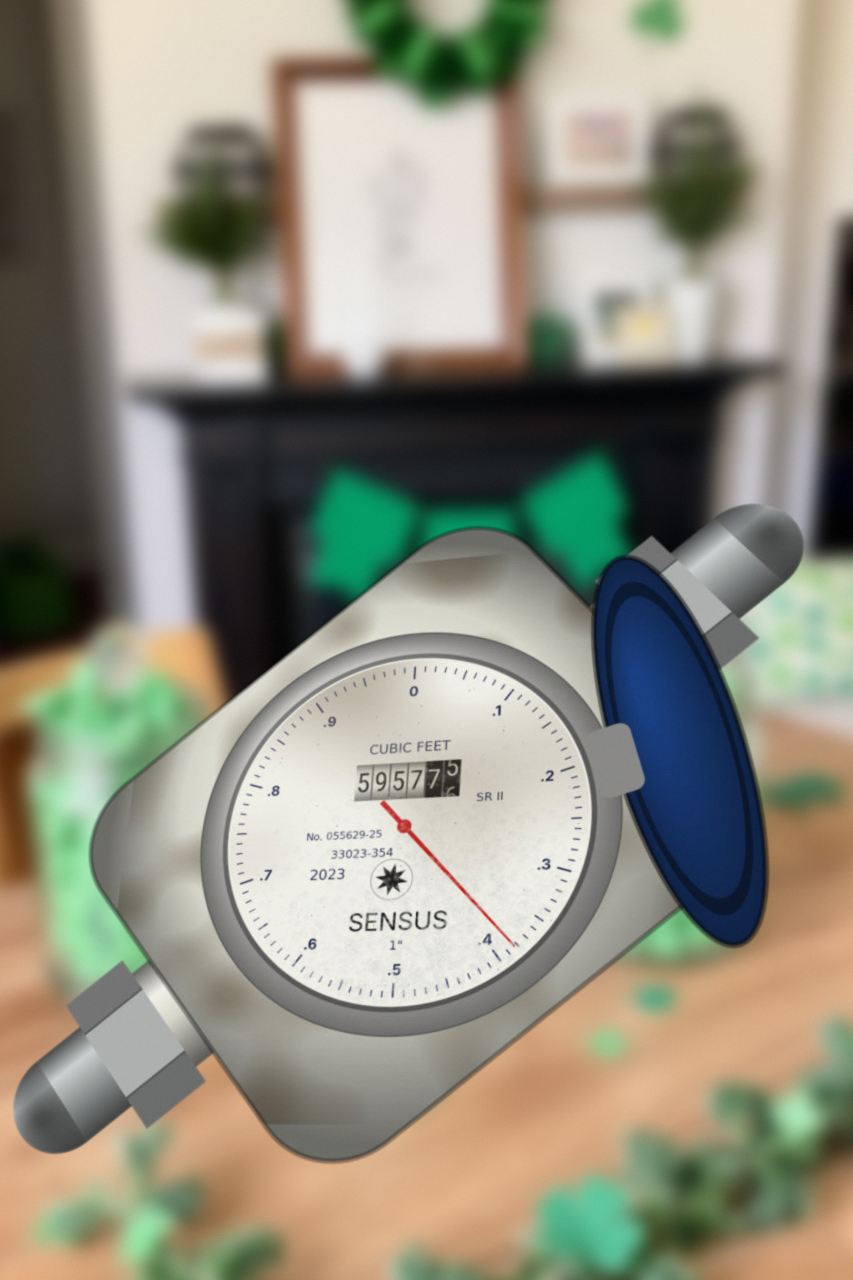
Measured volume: 595775.38 ft³
